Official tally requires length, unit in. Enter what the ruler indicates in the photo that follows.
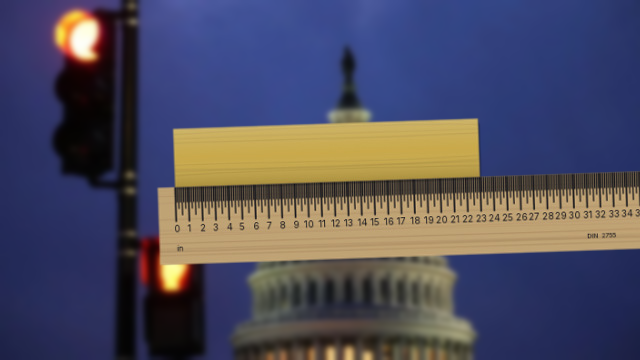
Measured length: 23 in
